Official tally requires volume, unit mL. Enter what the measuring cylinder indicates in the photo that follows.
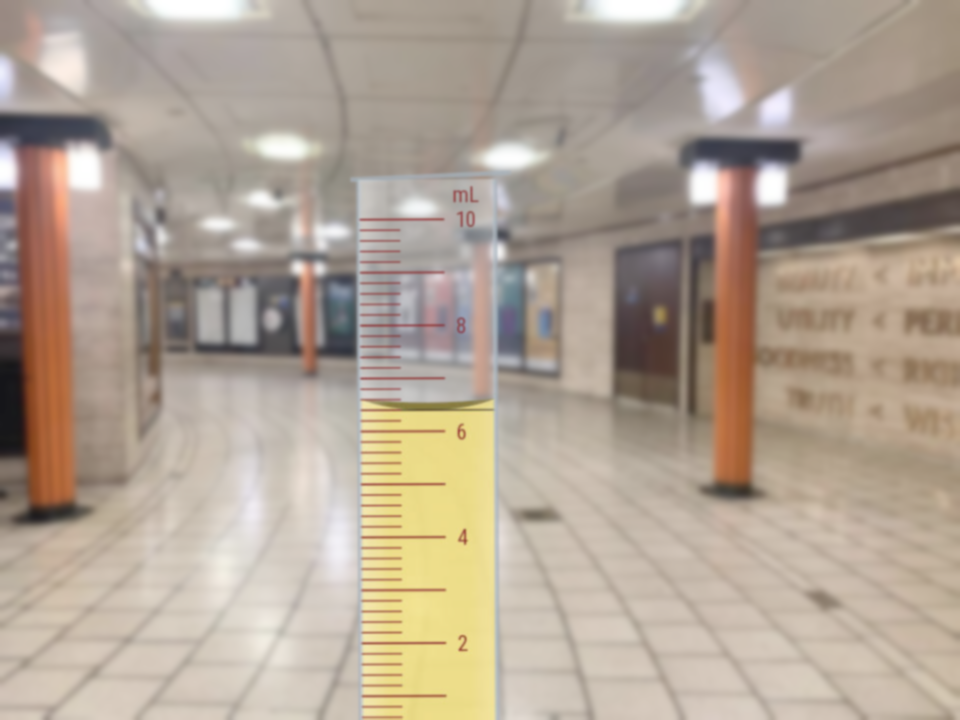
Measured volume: 6.4 mL
